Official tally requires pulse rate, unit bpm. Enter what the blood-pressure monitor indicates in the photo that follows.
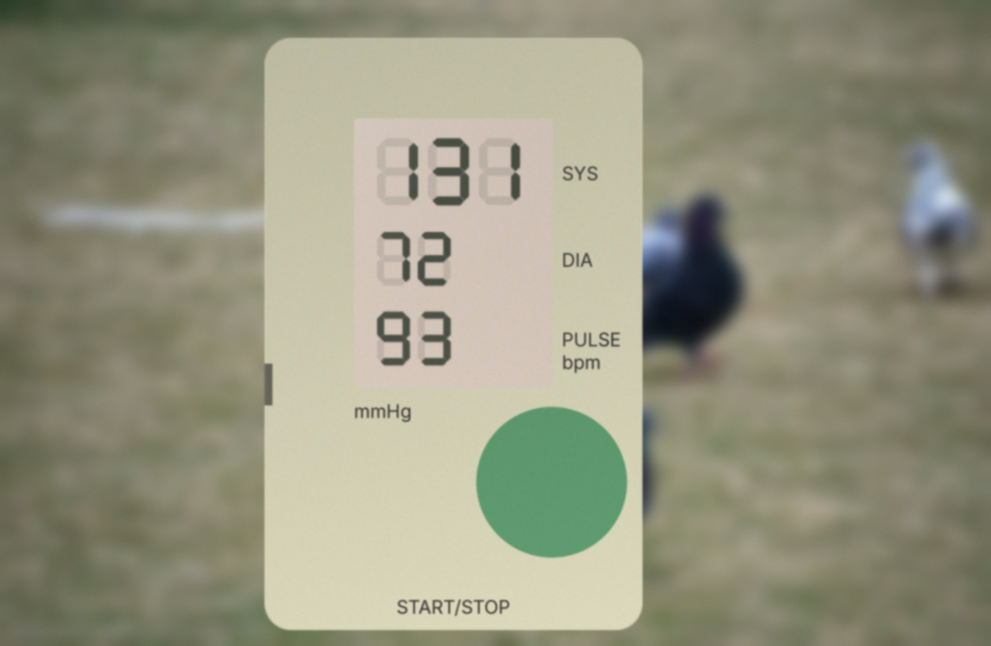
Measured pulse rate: 93 bpm
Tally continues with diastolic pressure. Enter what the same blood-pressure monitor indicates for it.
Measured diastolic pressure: 72 mmHg
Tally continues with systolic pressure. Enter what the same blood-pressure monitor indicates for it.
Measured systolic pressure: 131 mmHg
